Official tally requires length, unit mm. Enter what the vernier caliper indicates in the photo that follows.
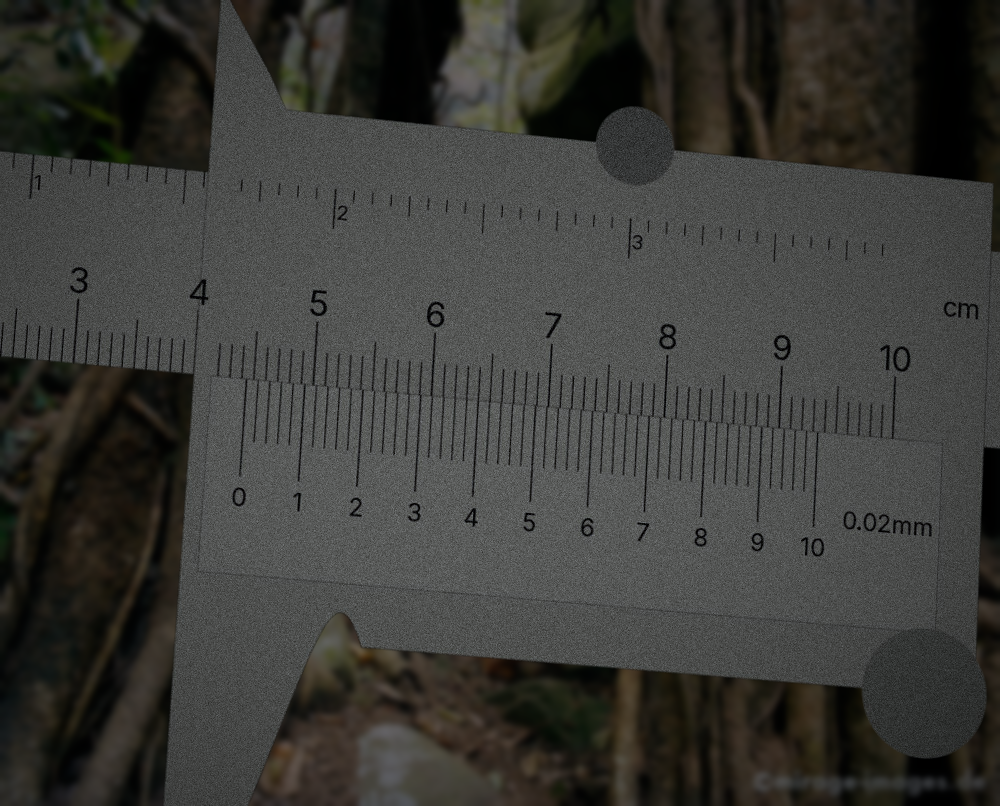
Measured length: 44.4 mm
